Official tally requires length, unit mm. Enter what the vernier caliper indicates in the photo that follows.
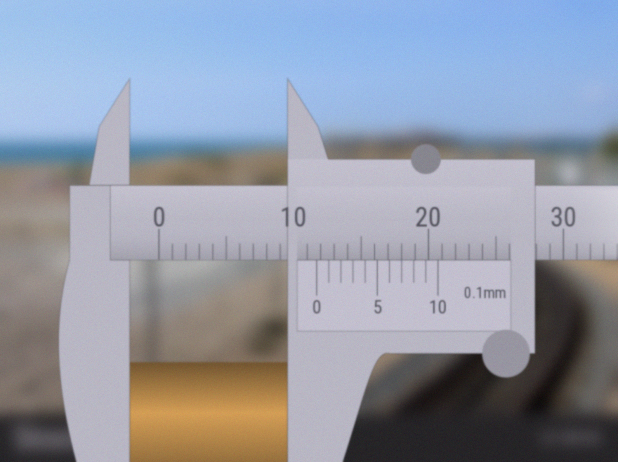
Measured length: 11.7 mm
